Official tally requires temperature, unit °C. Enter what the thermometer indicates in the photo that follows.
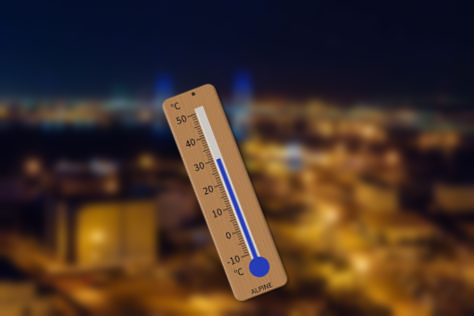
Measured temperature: 30 °C
